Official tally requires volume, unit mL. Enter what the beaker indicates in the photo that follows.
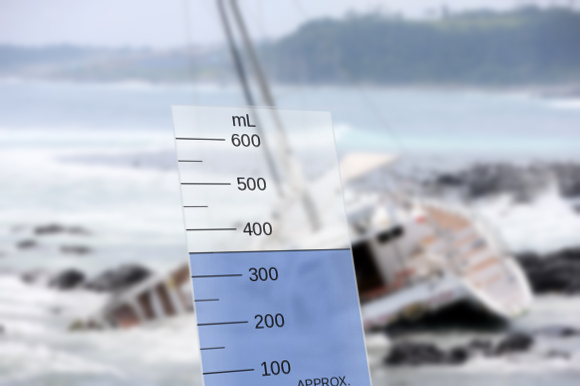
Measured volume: 350 mL
